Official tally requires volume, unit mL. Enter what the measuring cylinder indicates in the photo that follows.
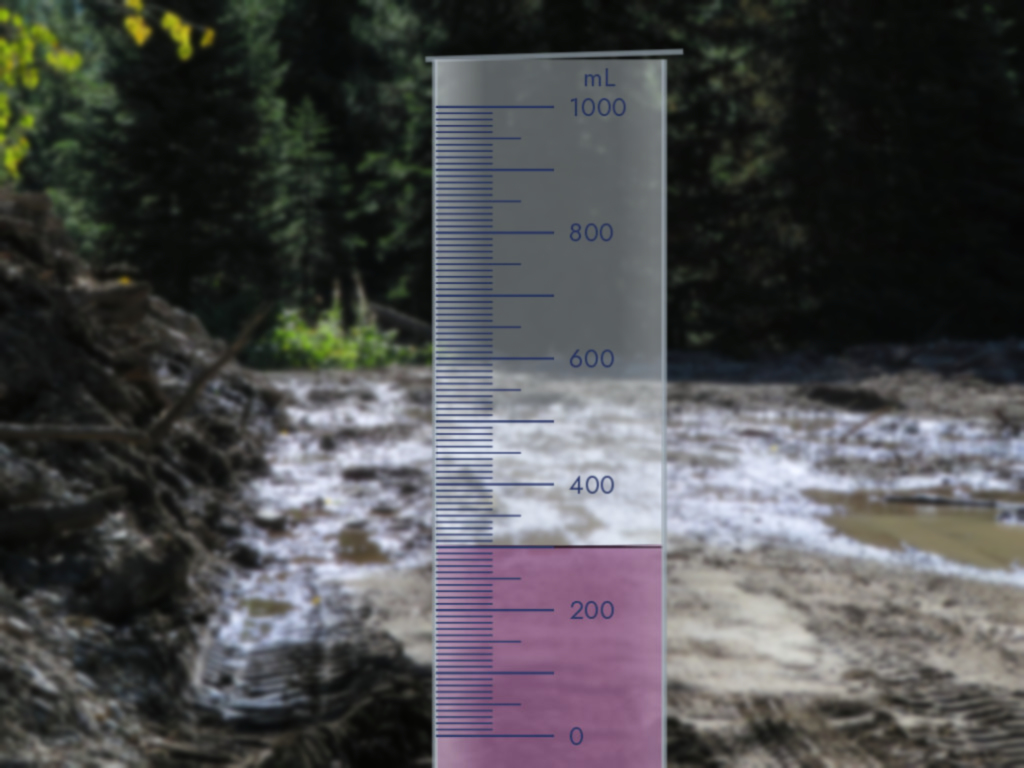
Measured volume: 300 mL
